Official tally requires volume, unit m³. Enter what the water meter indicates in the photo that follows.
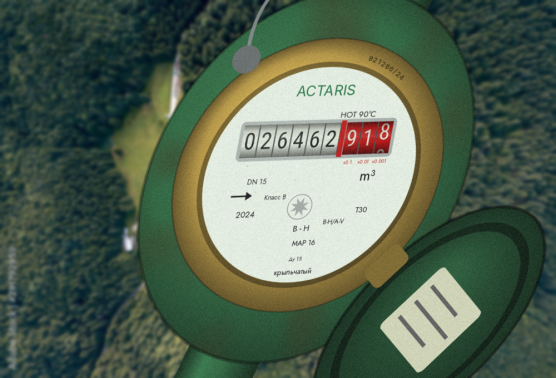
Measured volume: 26462.918 m³
